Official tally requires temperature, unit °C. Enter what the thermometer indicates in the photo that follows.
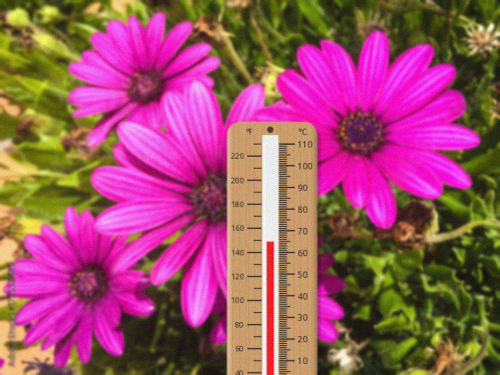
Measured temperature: 65 °C
